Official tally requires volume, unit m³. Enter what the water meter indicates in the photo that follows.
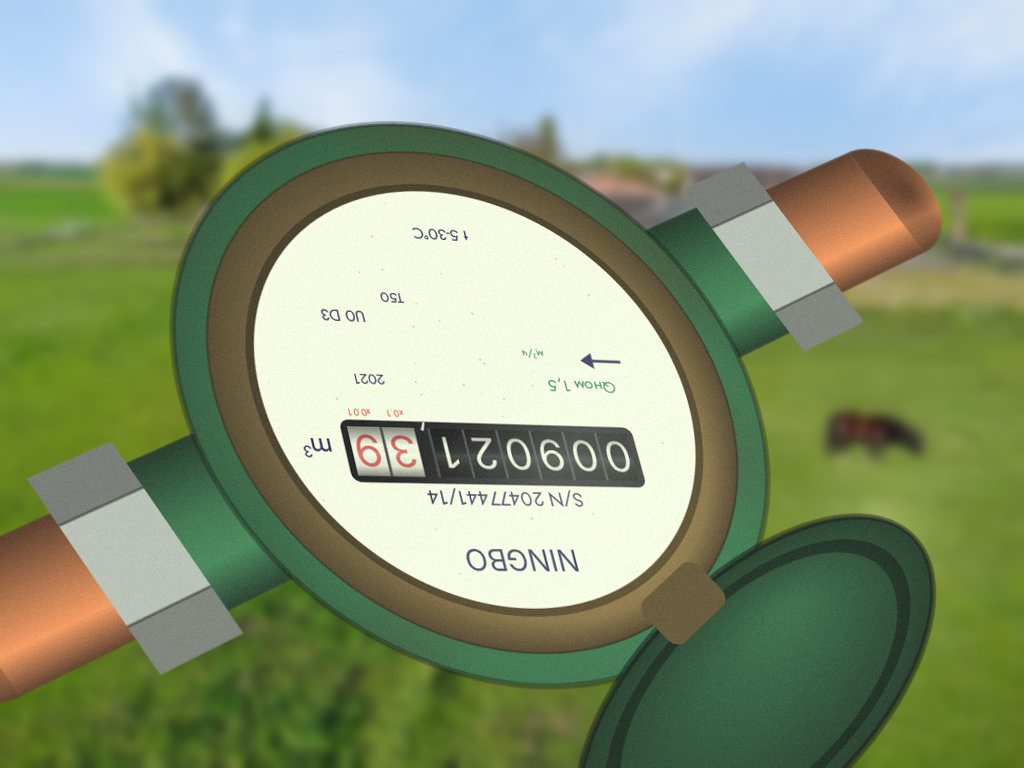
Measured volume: 9021.39 m³
